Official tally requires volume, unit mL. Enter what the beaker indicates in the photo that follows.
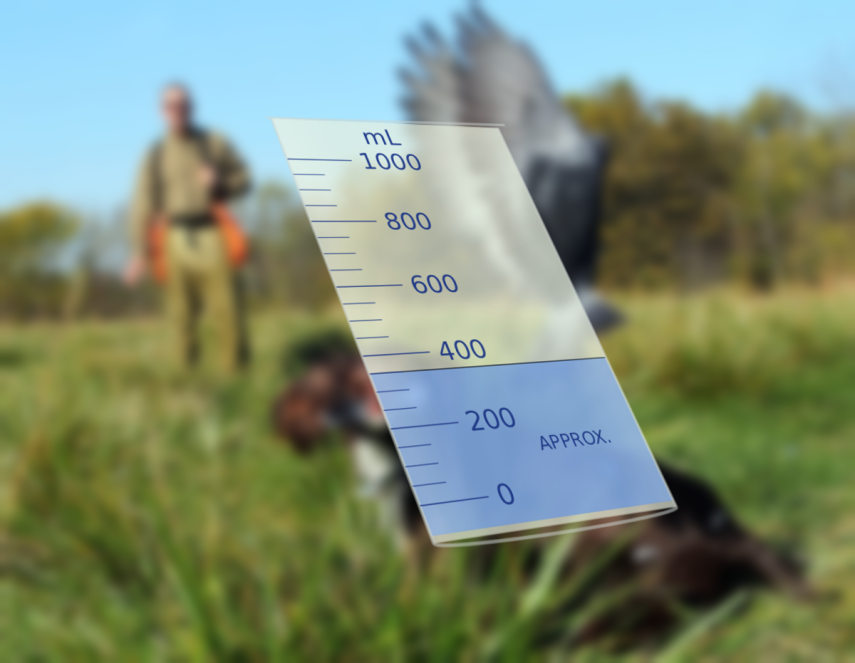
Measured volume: 350 mL
